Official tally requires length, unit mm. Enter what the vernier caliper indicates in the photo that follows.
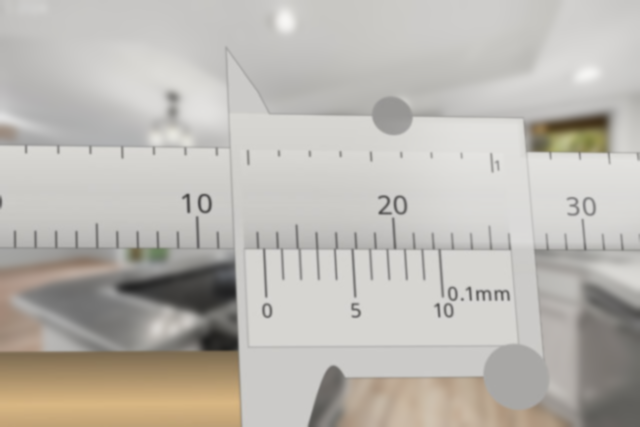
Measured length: 13.3 mm
